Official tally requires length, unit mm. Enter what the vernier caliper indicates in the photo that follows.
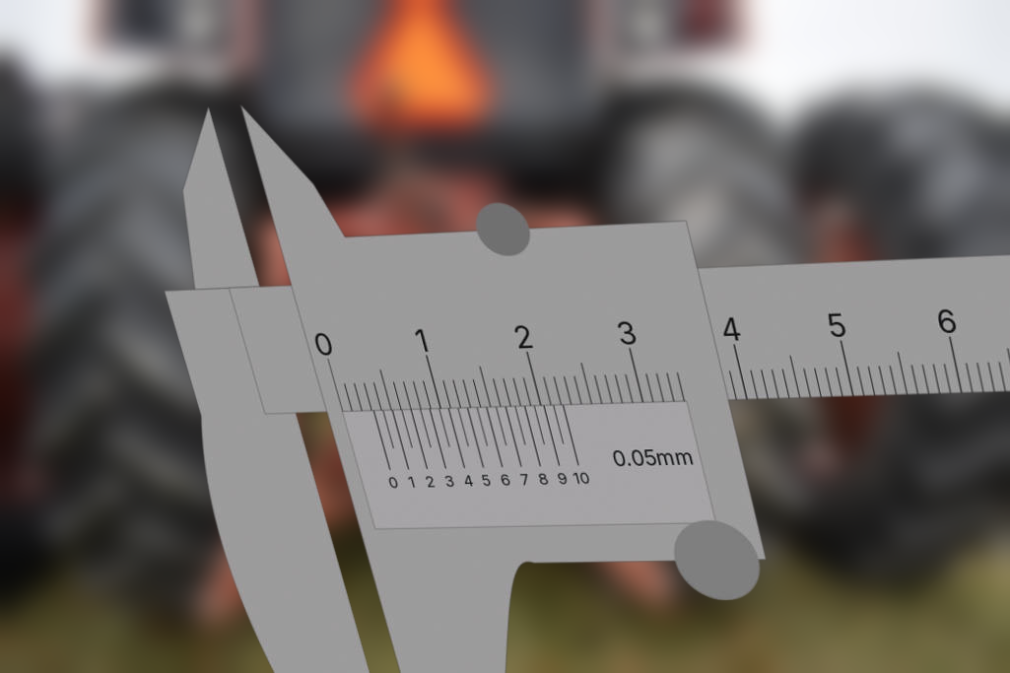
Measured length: 3.2 mm
